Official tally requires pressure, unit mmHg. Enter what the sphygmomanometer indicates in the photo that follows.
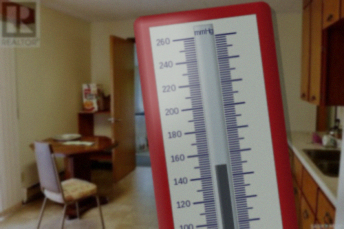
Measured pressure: 150 mmHg
